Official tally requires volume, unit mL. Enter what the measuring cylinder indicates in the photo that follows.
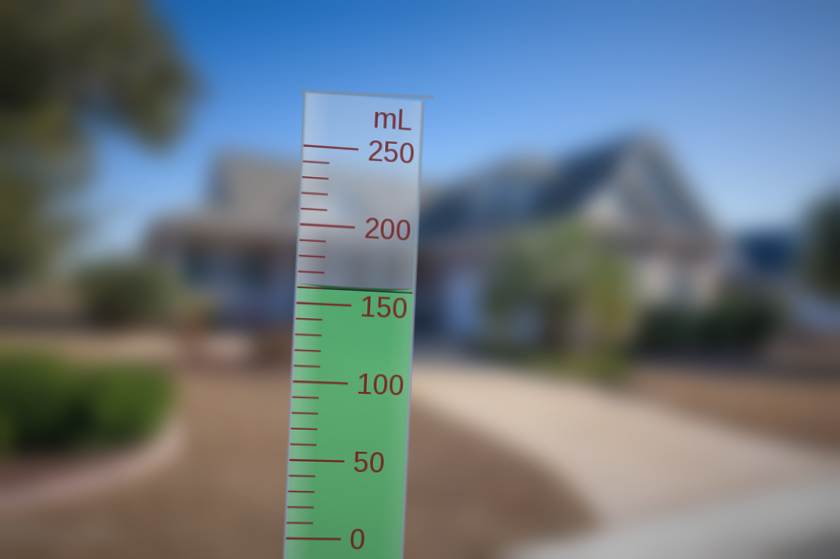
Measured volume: 160 mL
